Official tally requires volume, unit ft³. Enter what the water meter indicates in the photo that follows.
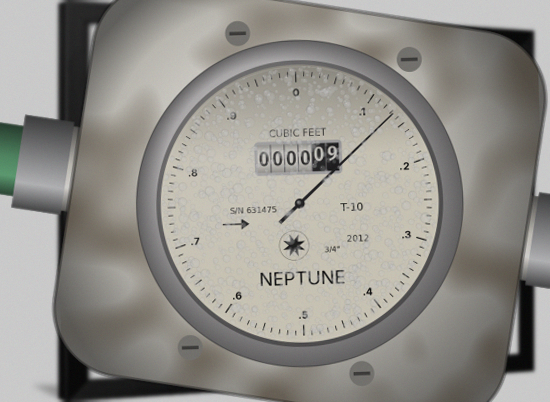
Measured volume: 9.13 ft³
